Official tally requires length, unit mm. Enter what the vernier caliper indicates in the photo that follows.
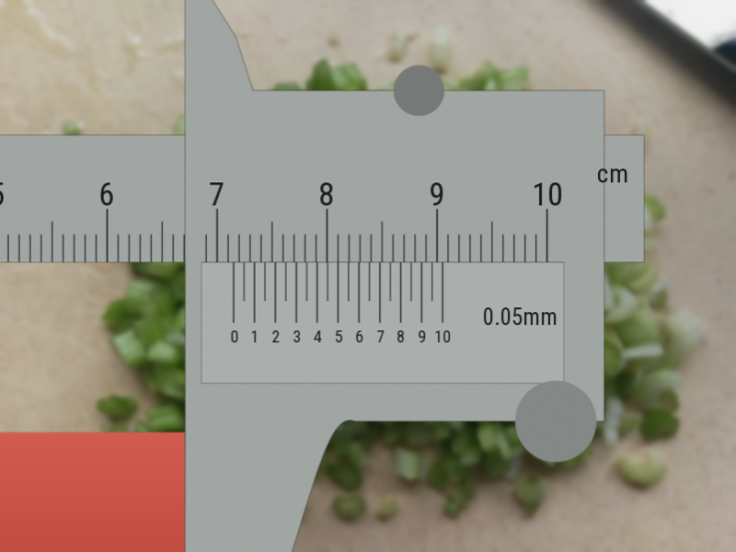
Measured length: 71.5 mm
